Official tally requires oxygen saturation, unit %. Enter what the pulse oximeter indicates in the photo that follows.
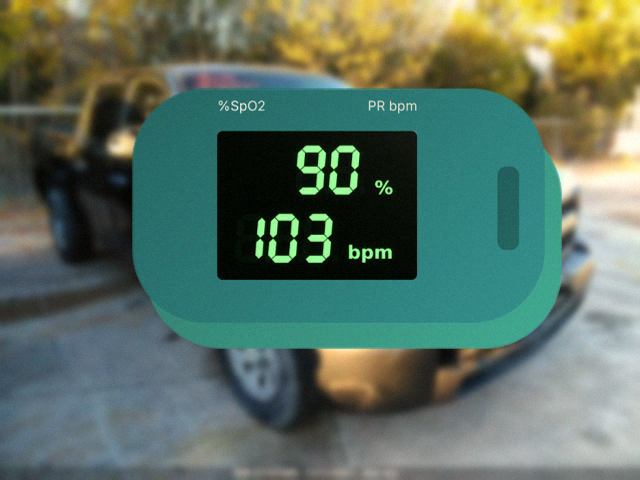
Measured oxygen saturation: 90 %
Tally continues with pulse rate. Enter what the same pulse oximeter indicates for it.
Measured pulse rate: 103 bpm
